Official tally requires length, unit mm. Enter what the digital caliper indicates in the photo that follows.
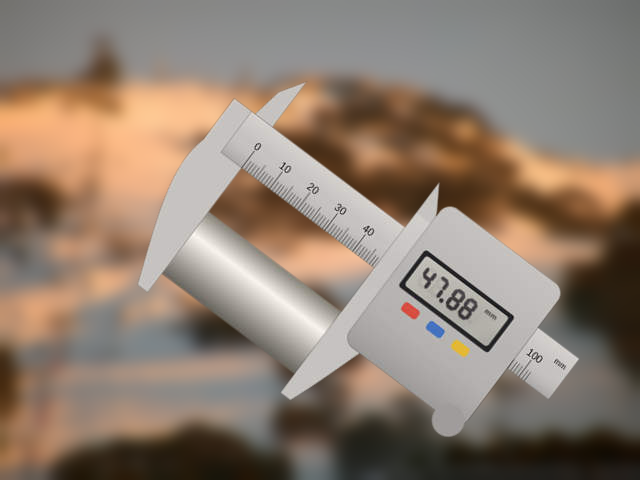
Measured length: 47.88 mm
